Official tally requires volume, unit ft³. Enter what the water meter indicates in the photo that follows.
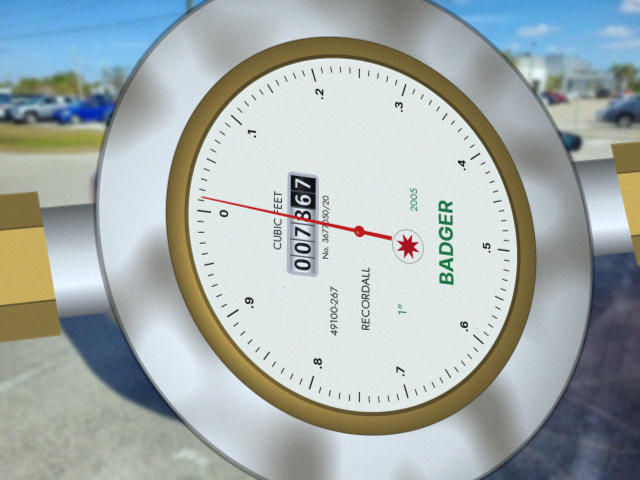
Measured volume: 7867.01 ft³
